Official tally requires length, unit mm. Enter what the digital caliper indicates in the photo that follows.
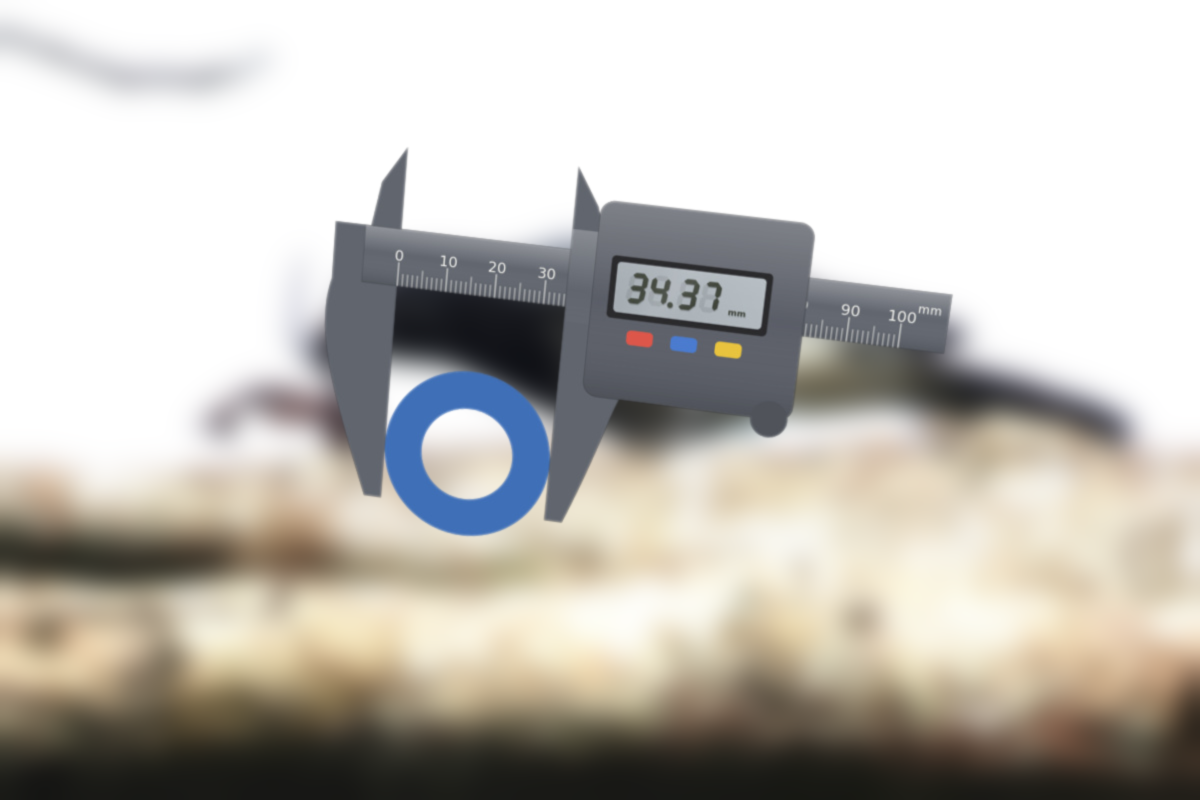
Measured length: 34.37 mm
